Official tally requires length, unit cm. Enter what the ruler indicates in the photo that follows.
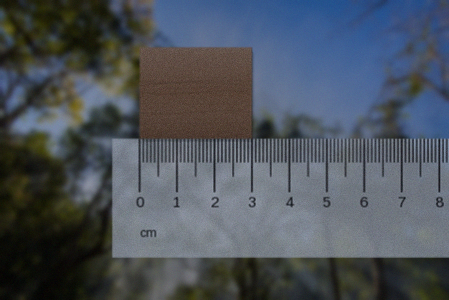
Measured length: 3 cm
